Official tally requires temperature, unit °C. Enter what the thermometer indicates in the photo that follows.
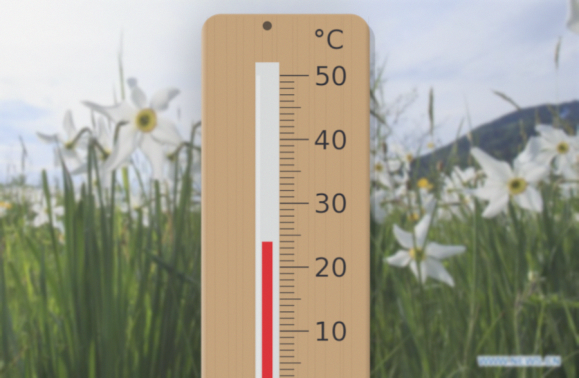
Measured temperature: 24 °C
